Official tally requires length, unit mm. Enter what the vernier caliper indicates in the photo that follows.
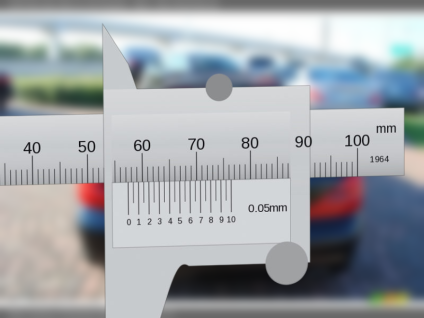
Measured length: 57.4 mm
